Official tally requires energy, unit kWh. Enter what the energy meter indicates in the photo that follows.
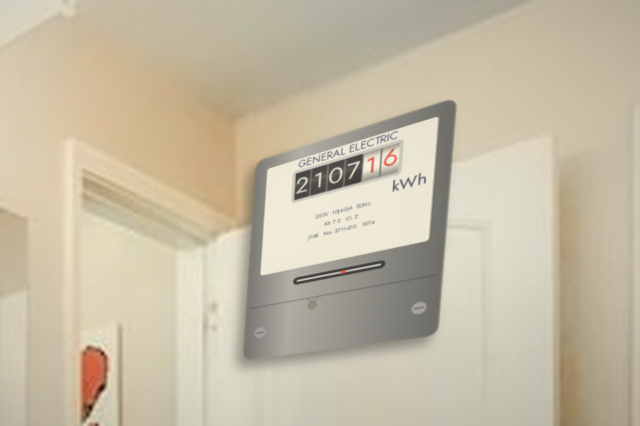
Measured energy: 2107.16 kWh
